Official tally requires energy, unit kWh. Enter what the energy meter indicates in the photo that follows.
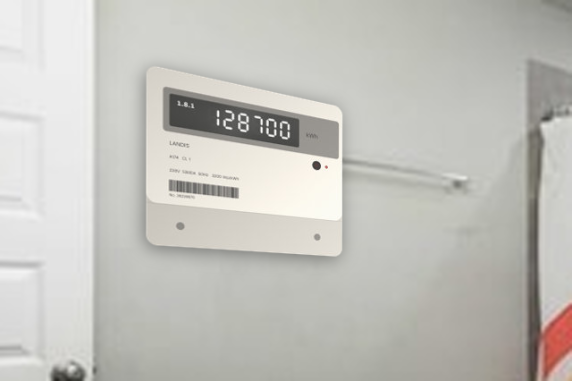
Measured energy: 128700 kWh
